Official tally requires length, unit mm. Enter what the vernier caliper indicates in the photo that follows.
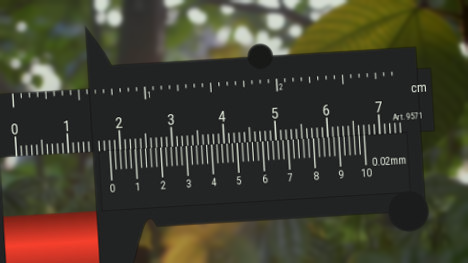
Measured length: 18.0 mm
